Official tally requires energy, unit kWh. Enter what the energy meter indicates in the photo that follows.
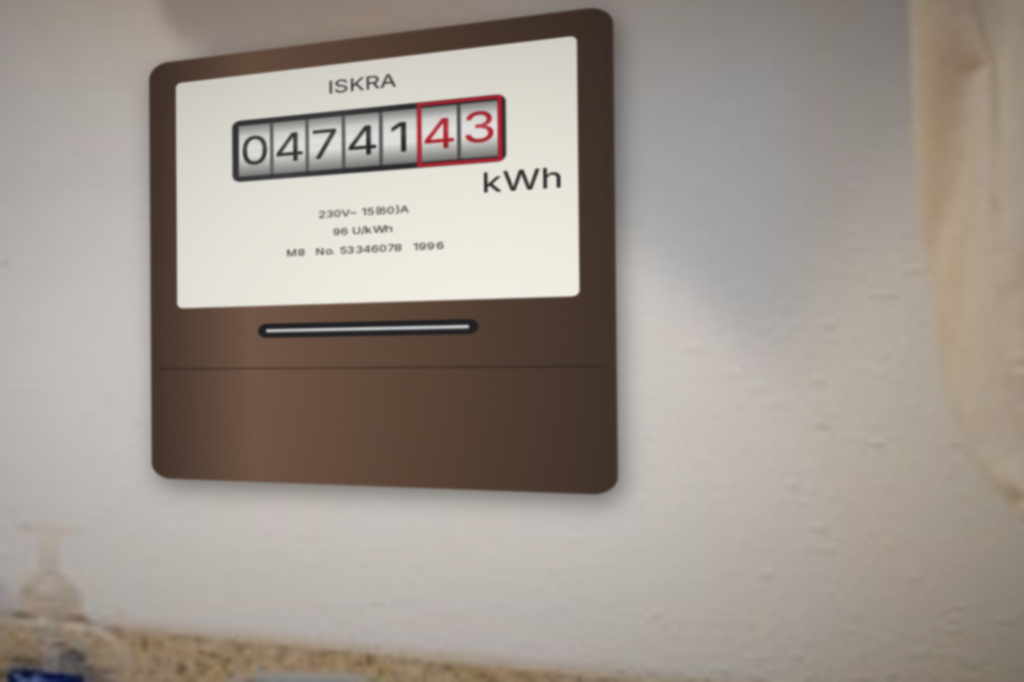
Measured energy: 4741.43 kWh
